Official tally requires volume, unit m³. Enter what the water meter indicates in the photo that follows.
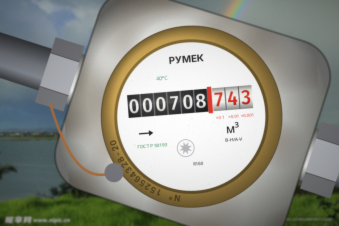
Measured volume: 708.743 m³
